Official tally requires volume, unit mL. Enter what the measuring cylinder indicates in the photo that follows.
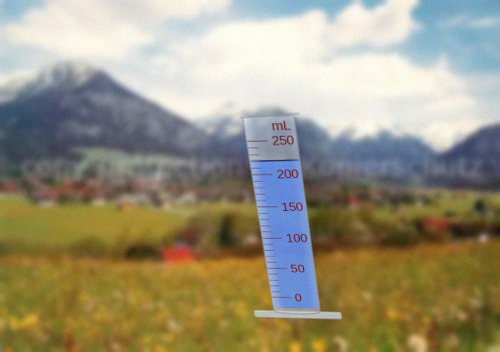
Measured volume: 220 mL
